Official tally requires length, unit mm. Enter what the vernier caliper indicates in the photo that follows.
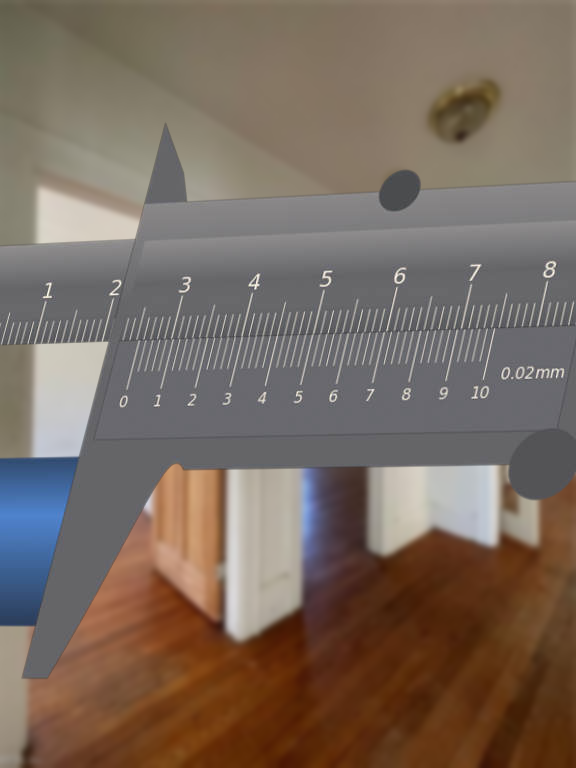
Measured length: 25.4 mm
